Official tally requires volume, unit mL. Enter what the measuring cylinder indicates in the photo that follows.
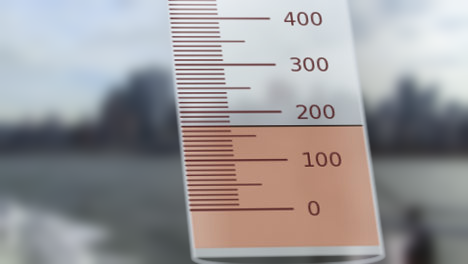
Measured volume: 170 mL
